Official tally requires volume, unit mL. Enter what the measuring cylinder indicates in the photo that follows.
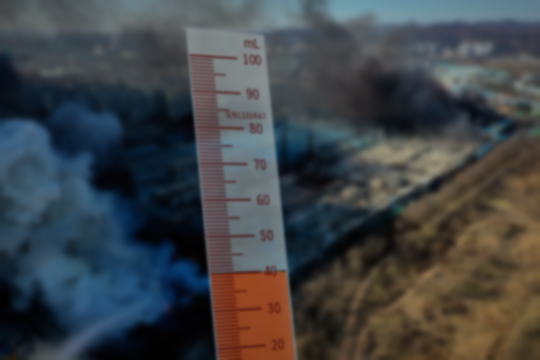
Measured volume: 40 mL
